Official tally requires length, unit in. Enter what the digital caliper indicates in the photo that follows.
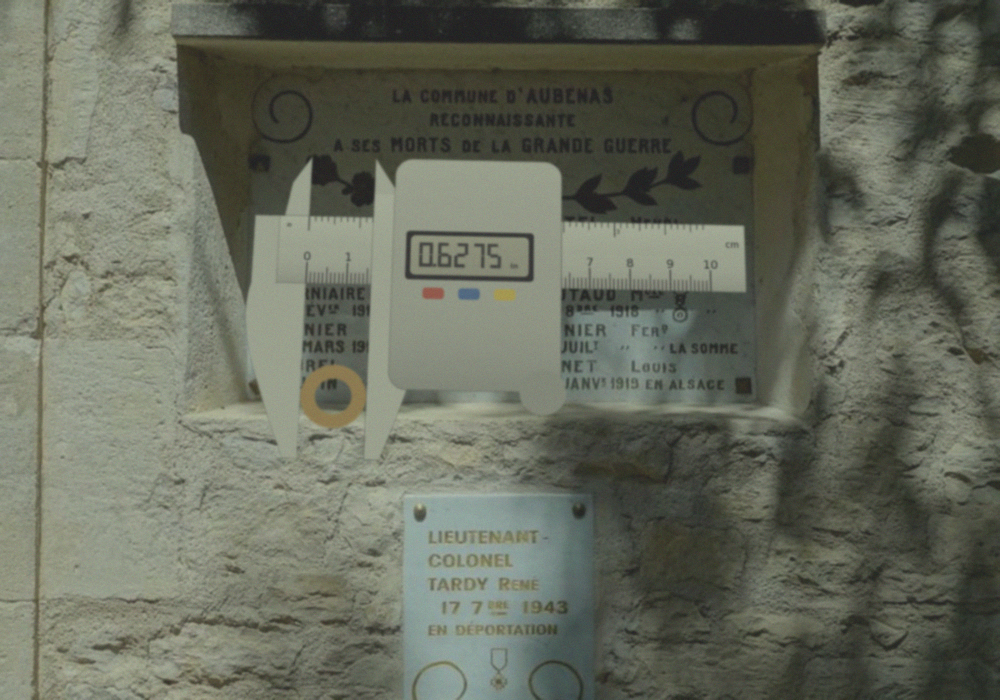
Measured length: 0.6275 in
